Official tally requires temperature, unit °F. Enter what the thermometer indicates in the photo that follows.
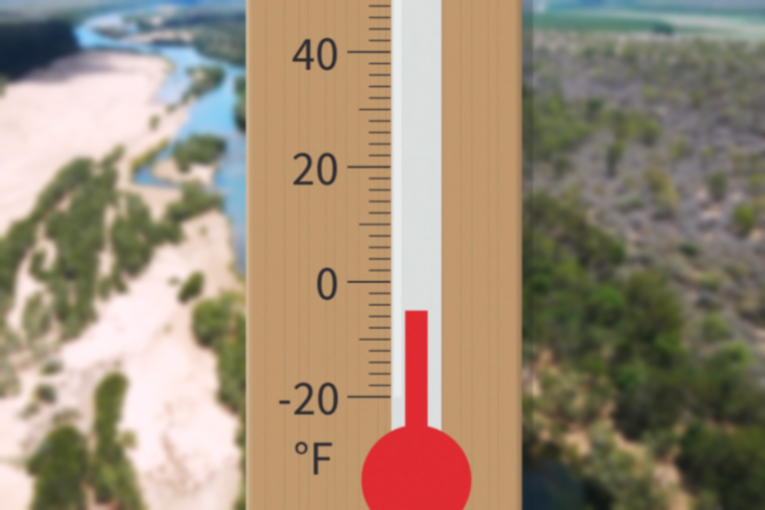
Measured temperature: -5 °F
